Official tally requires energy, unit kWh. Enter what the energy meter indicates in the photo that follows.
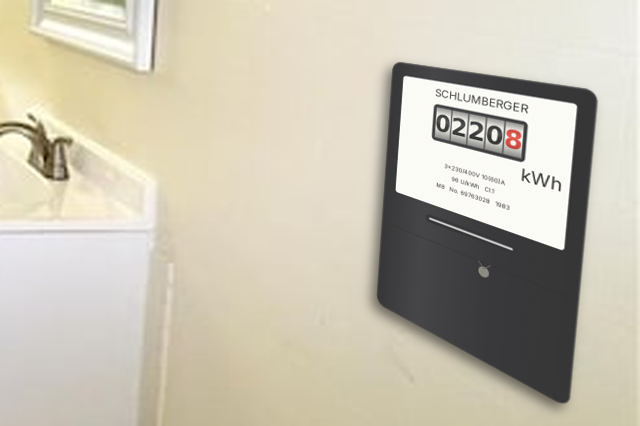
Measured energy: 220.8 kWh
